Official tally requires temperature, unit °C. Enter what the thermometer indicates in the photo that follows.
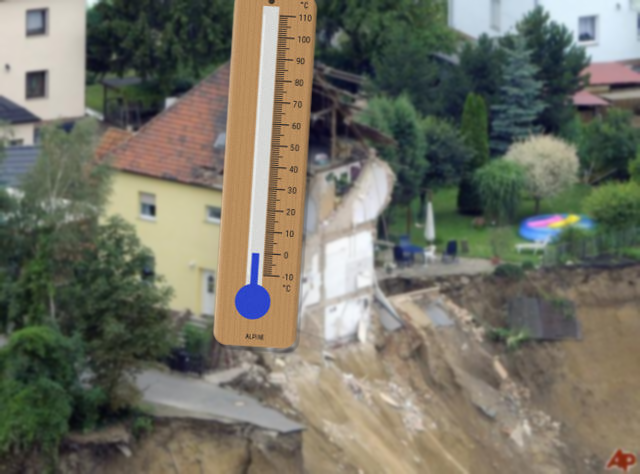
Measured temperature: 0 °C
